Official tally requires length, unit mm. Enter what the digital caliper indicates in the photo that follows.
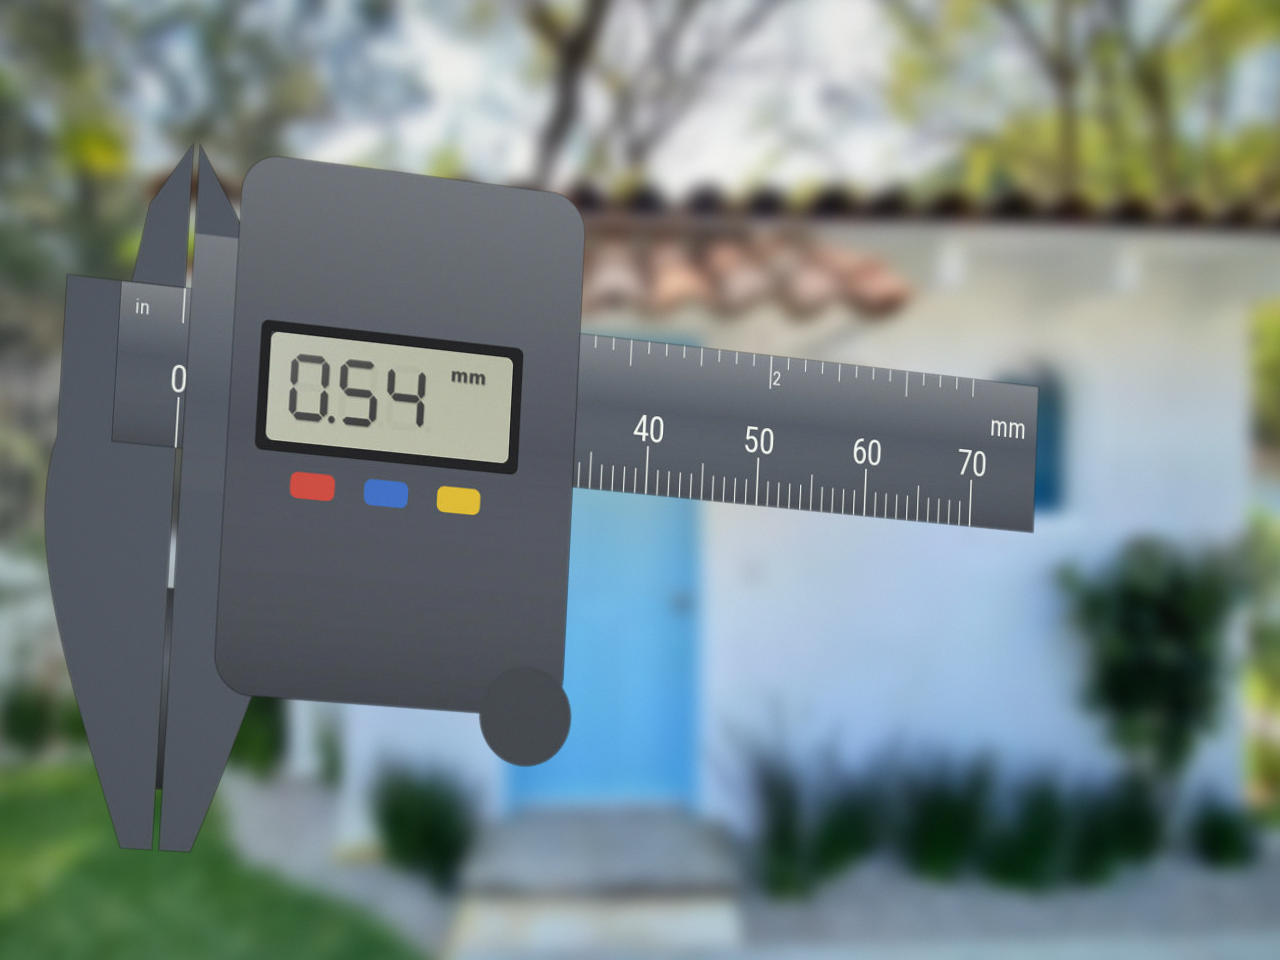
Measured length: 0.54 mm
